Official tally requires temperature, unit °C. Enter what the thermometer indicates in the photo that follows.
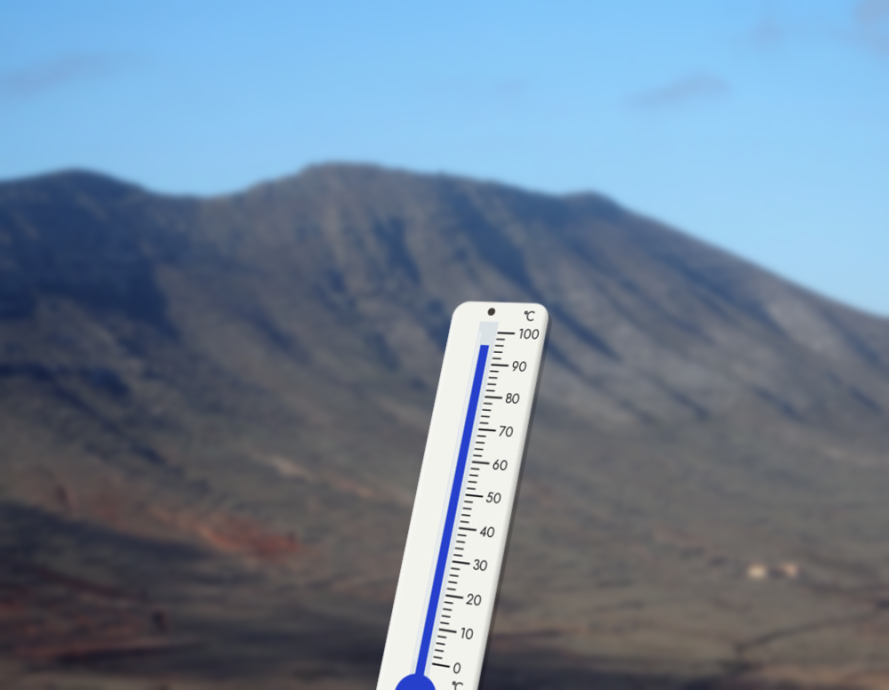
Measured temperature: 96 °C
